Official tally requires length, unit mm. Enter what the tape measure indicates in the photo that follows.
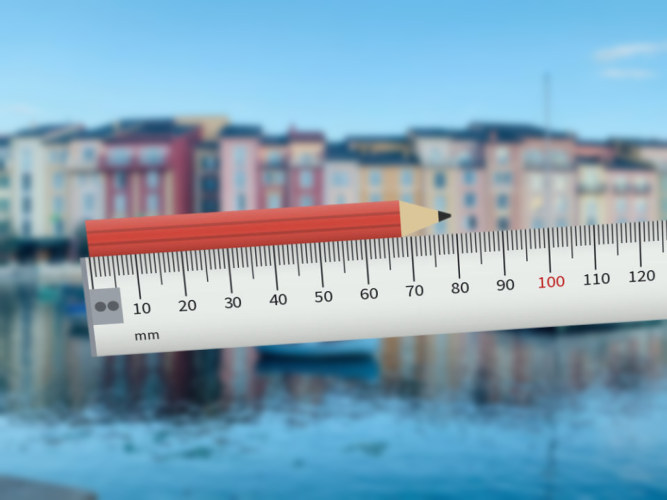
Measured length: 79 mm
